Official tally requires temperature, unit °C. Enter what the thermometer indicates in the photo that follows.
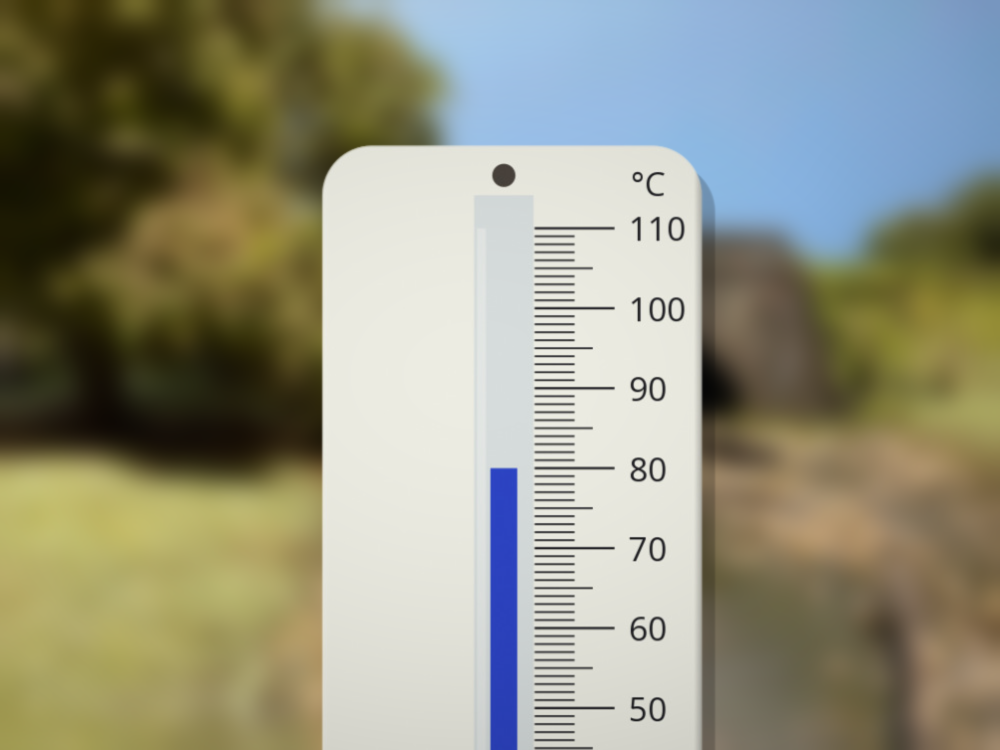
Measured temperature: 80 °C
